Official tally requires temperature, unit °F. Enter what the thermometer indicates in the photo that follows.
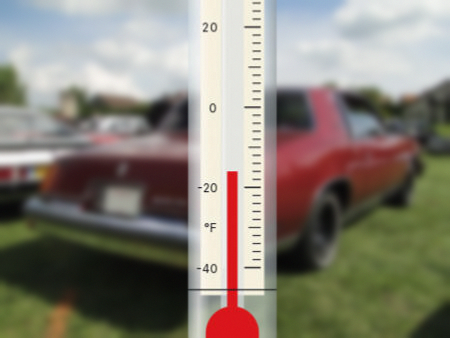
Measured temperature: -16 °F
